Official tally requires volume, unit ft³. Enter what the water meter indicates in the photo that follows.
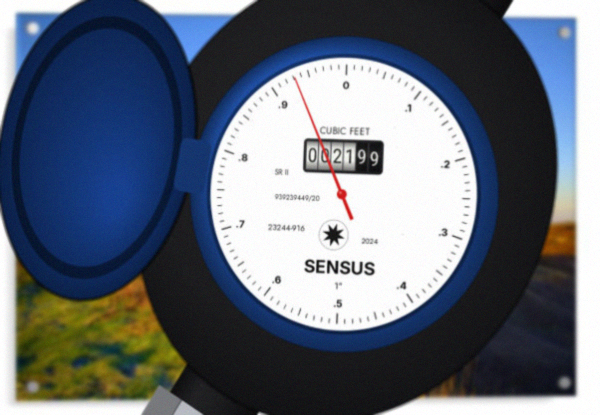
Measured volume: 2198.93 ft³
